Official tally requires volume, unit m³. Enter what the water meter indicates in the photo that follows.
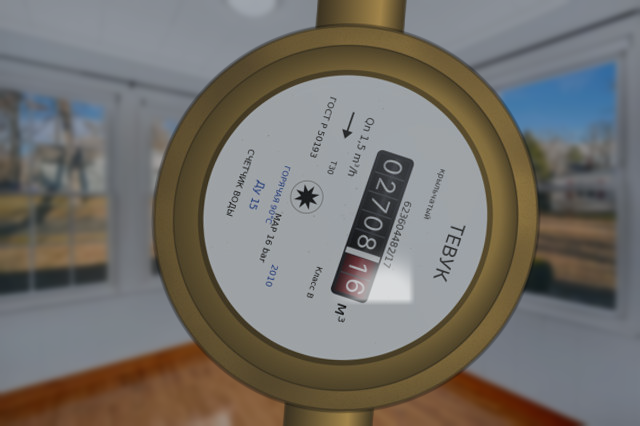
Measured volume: 2708.16 m³
